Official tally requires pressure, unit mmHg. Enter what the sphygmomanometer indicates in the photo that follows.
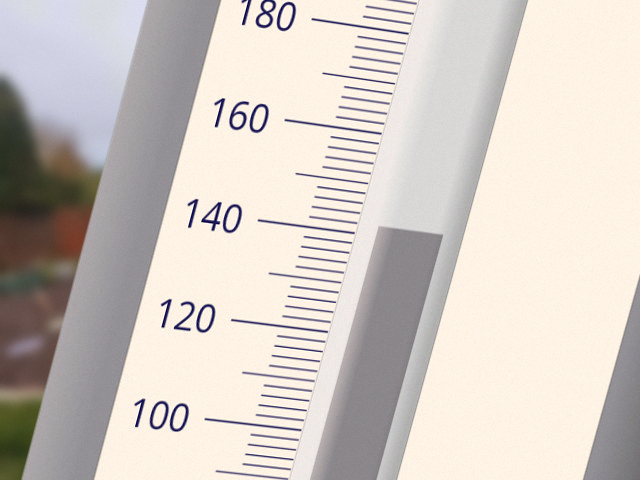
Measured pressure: 142 mmHg
